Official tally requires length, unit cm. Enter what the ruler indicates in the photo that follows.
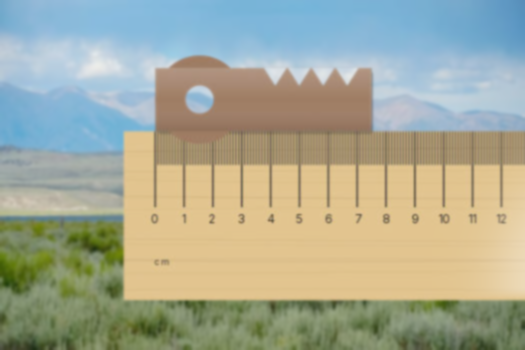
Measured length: 7.5 cm
